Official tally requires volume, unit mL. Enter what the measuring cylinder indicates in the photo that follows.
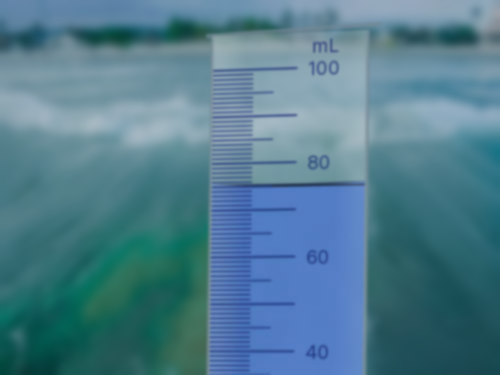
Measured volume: 75 mL
